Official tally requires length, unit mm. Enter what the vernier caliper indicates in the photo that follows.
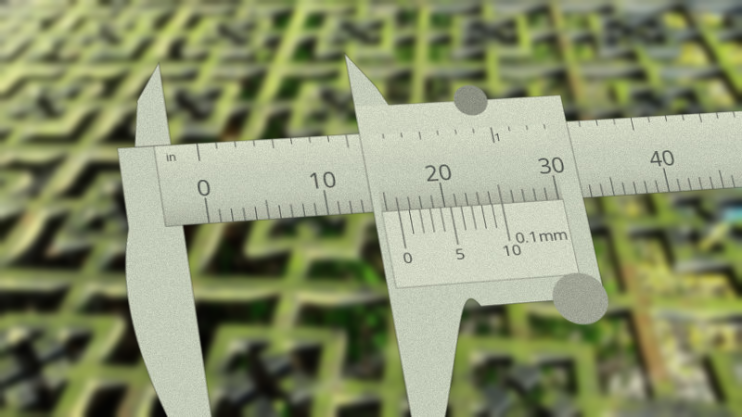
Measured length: 16.0 mm
